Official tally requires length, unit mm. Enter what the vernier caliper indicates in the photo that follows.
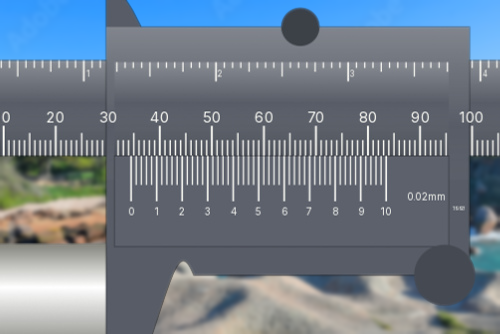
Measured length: 34.5 mm
